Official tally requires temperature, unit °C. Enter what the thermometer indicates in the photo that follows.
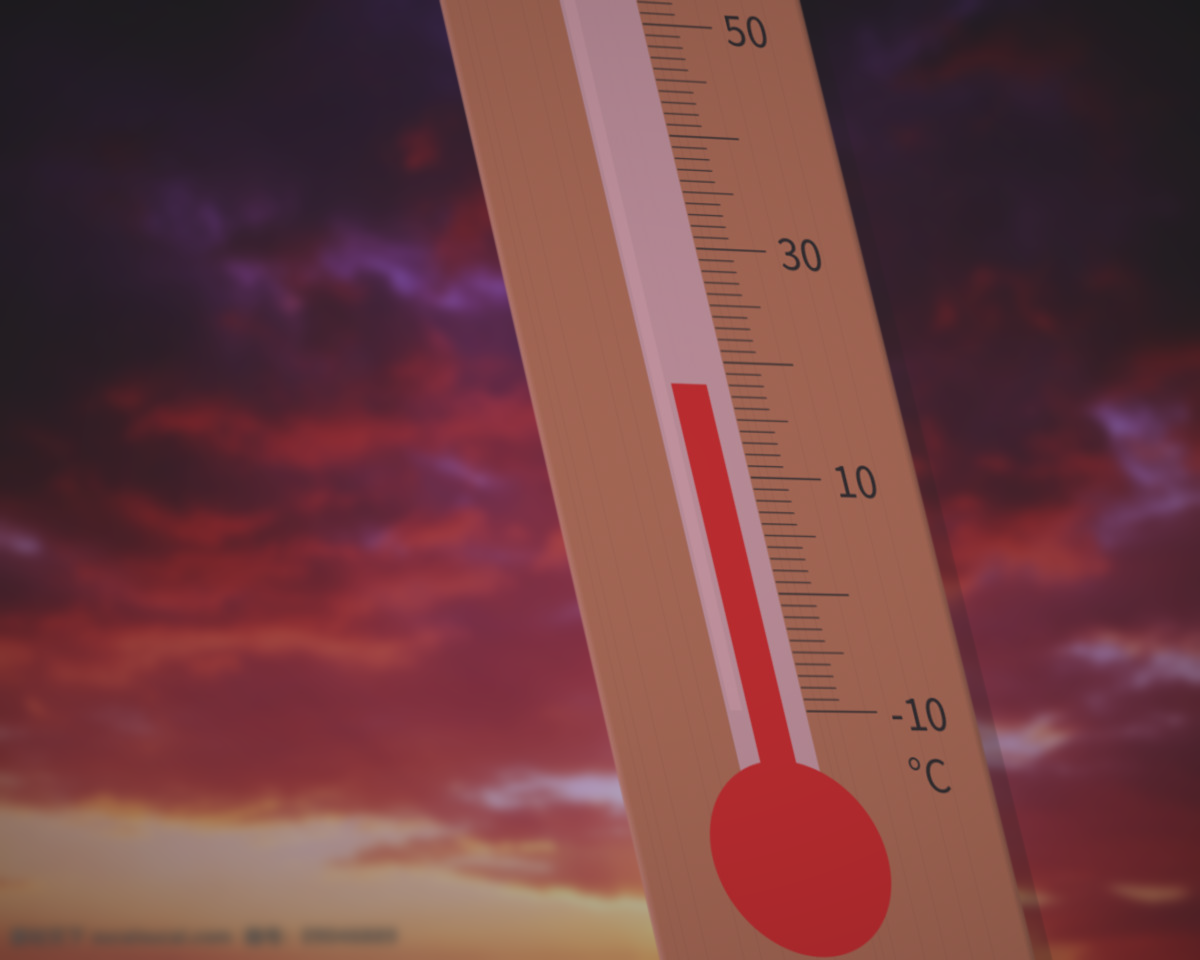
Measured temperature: 18 °C
